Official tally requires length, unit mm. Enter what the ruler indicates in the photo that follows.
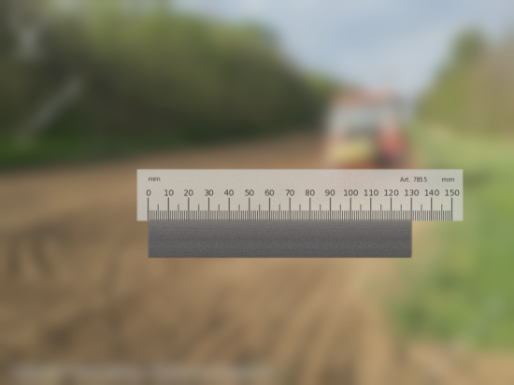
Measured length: 130 mm
